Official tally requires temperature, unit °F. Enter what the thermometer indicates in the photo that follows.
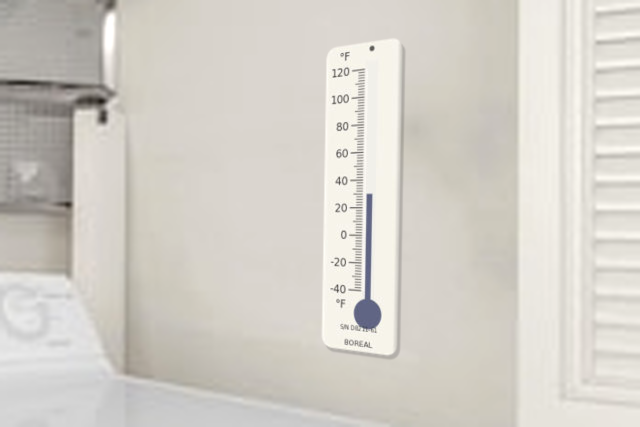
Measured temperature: 30 °F
